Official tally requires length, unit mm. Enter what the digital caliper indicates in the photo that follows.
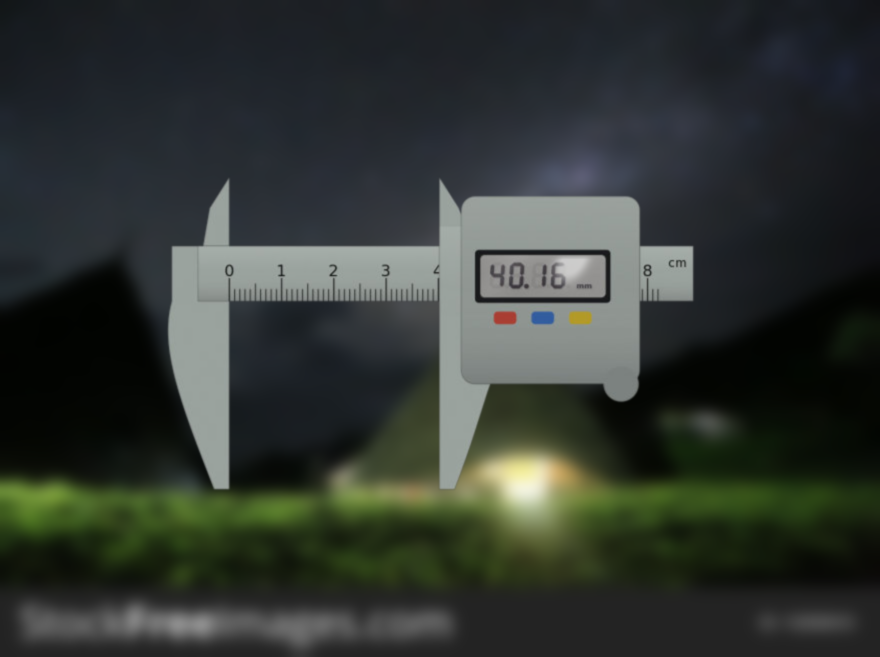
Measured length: 40.16 mm
